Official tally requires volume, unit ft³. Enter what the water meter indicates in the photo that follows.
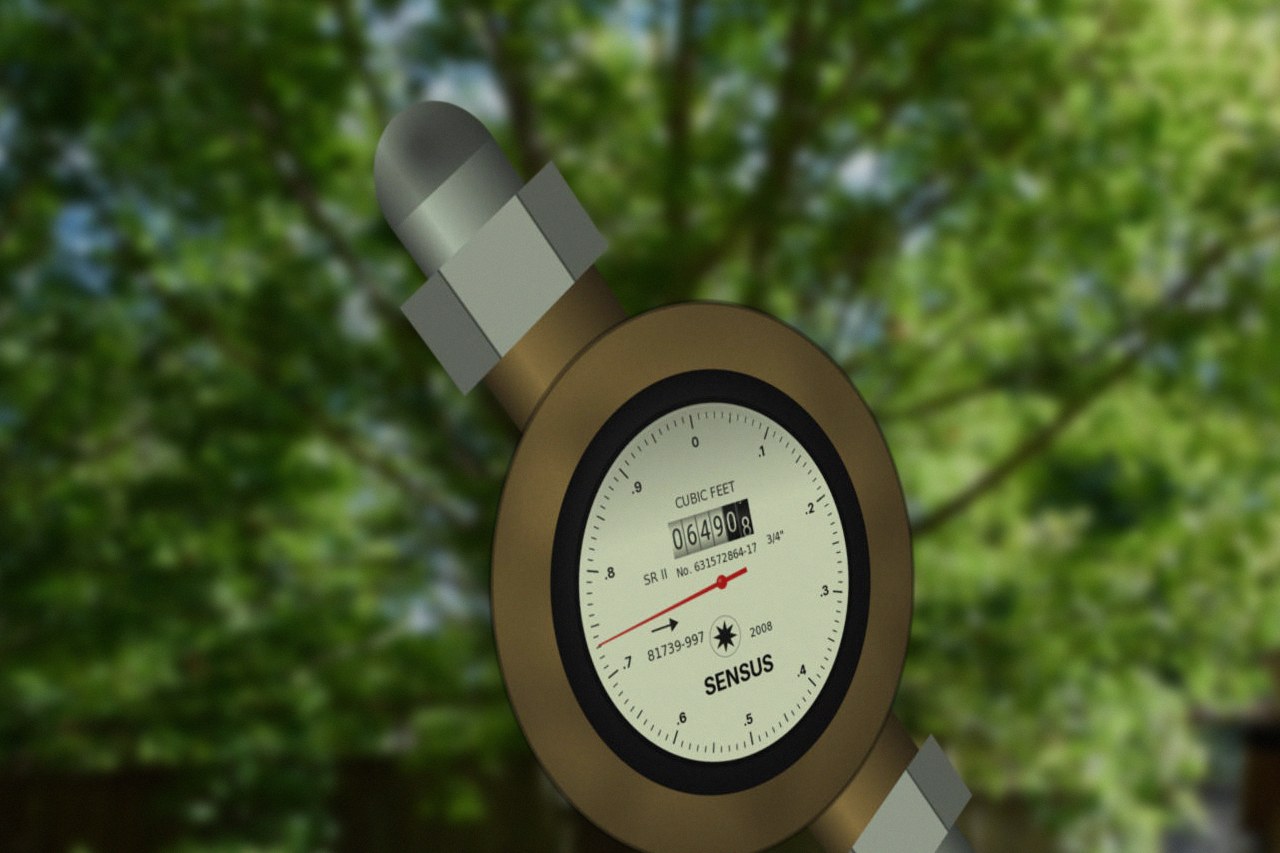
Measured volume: 64907.73 ft³
